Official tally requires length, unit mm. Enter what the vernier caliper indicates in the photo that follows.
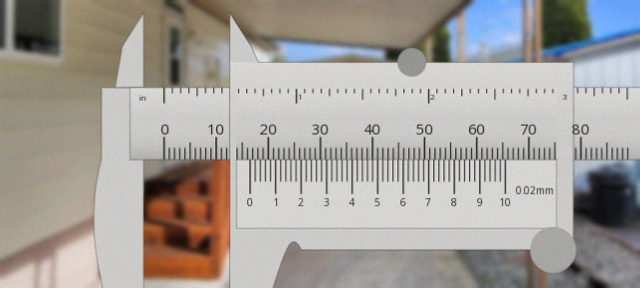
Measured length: 16.5 mm
